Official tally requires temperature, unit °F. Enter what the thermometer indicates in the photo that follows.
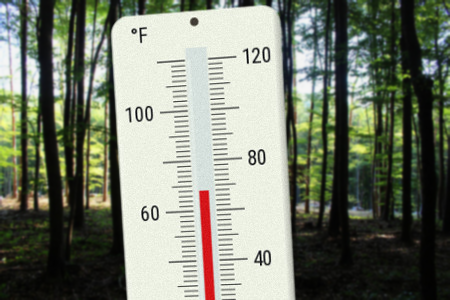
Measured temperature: 68 °F
